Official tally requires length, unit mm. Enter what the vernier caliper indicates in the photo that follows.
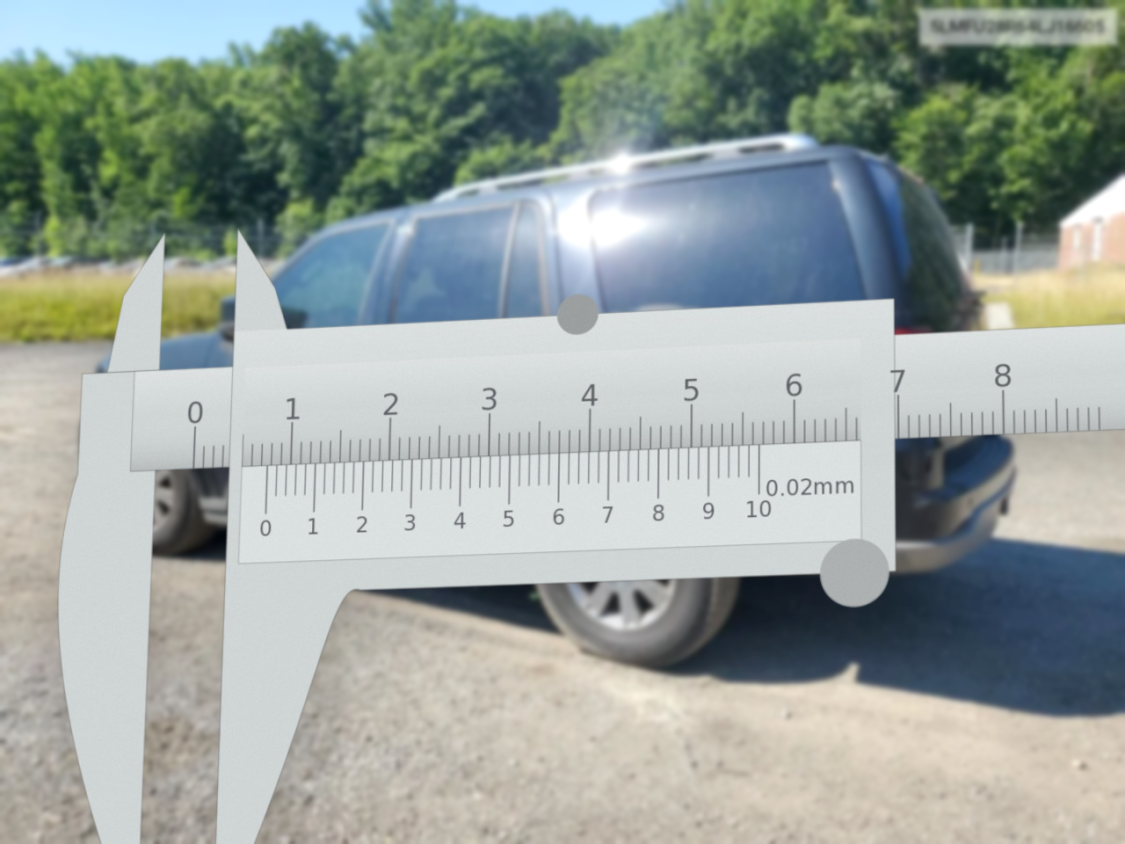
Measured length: 7.6 mm
